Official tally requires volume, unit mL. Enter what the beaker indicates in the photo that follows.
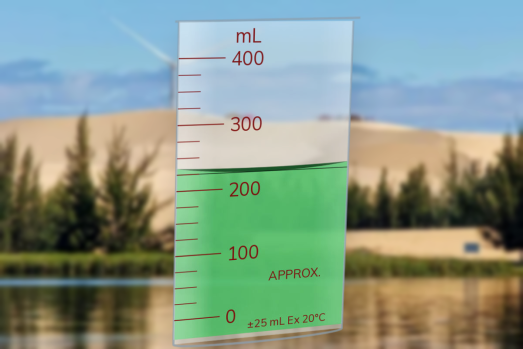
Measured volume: 225 mL
